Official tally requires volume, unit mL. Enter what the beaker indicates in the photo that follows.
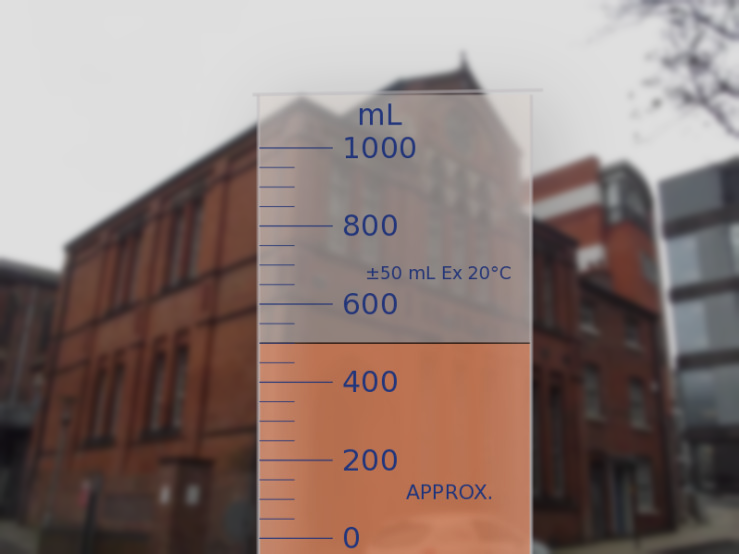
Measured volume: 500 mL
